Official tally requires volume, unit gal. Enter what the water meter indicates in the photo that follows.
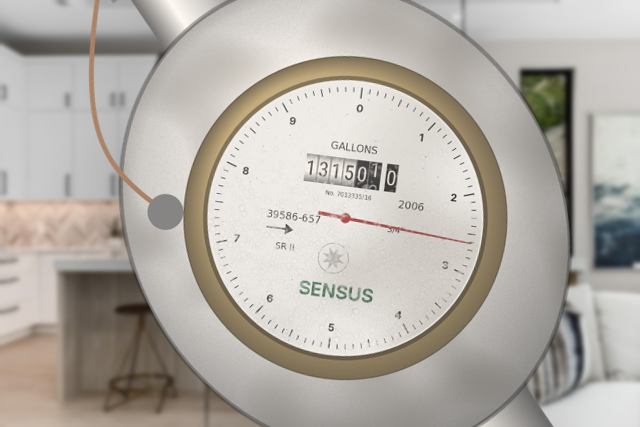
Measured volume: 1315012.6 gal
